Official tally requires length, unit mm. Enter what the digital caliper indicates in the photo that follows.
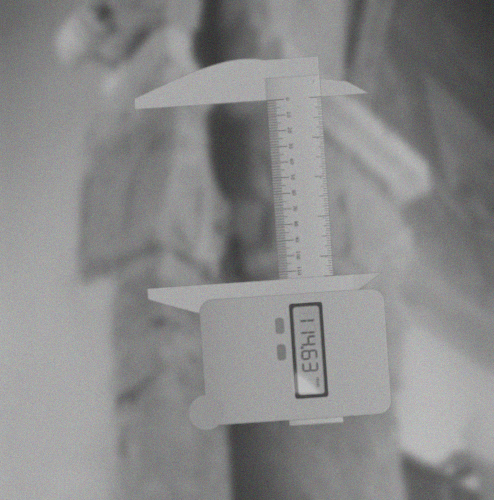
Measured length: 114.63 mm
